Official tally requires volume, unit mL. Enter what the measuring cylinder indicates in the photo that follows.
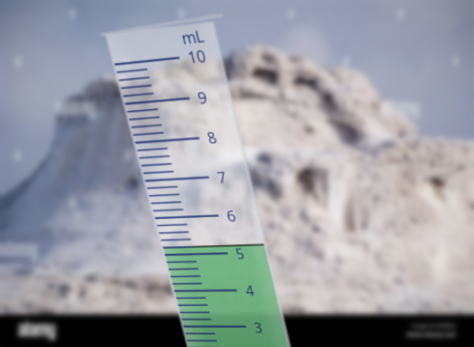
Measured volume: 5.2 mL
